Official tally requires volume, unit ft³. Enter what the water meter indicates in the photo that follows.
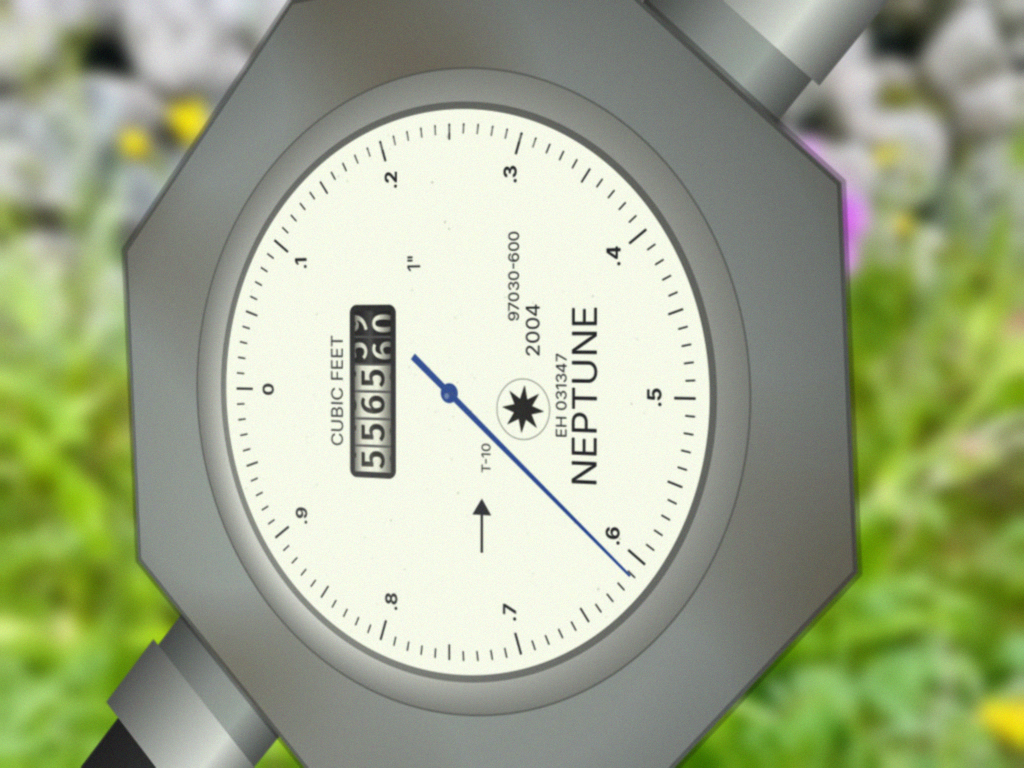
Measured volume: 556559.61 ft³
